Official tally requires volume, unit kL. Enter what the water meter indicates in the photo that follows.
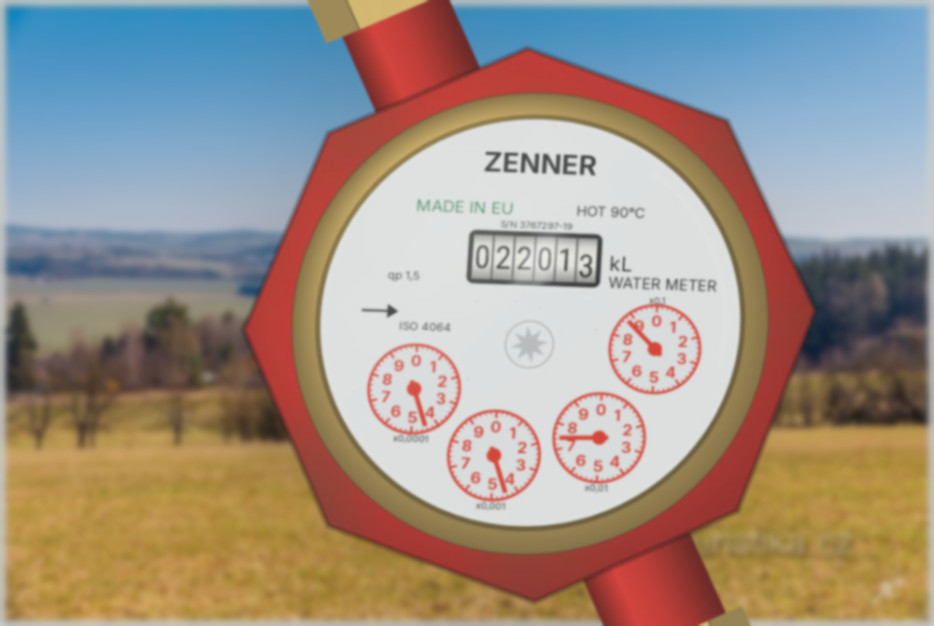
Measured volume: 22012.8744 kL
